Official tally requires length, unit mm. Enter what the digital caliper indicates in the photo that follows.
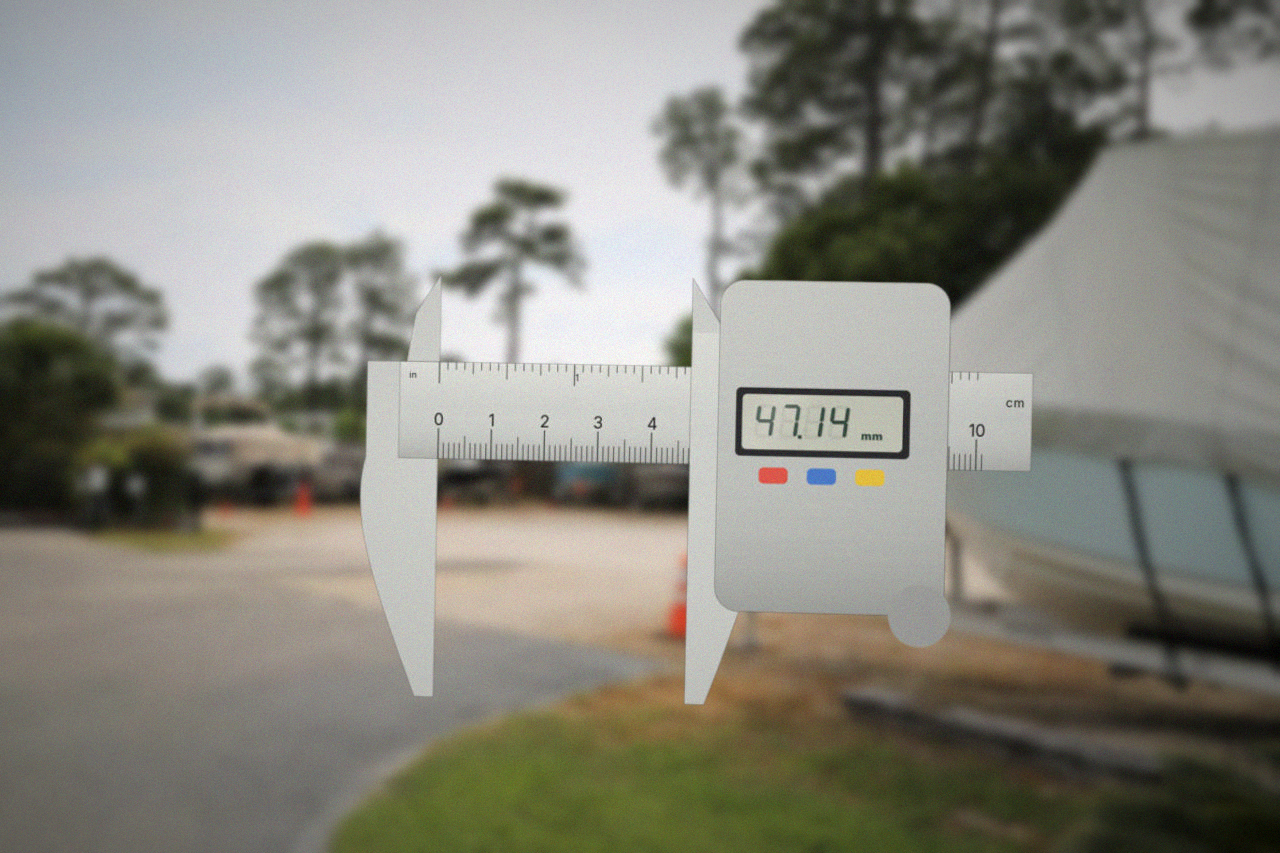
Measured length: 47.14 mm
